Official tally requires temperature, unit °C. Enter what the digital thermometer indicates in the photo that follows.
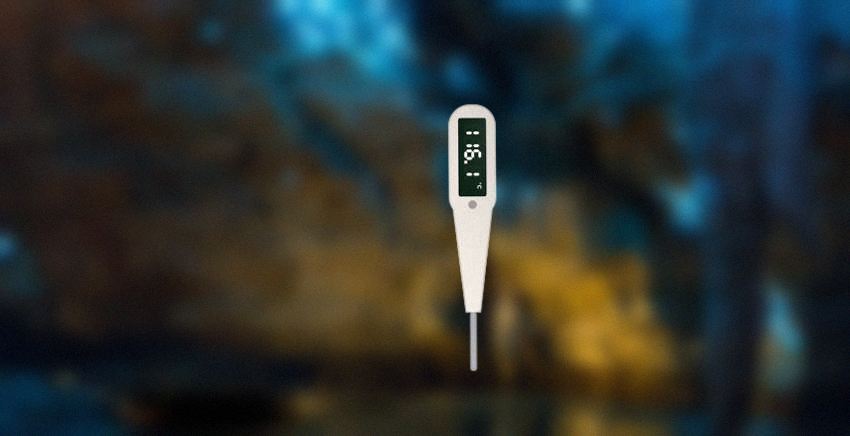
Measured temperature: 116.1 °C
